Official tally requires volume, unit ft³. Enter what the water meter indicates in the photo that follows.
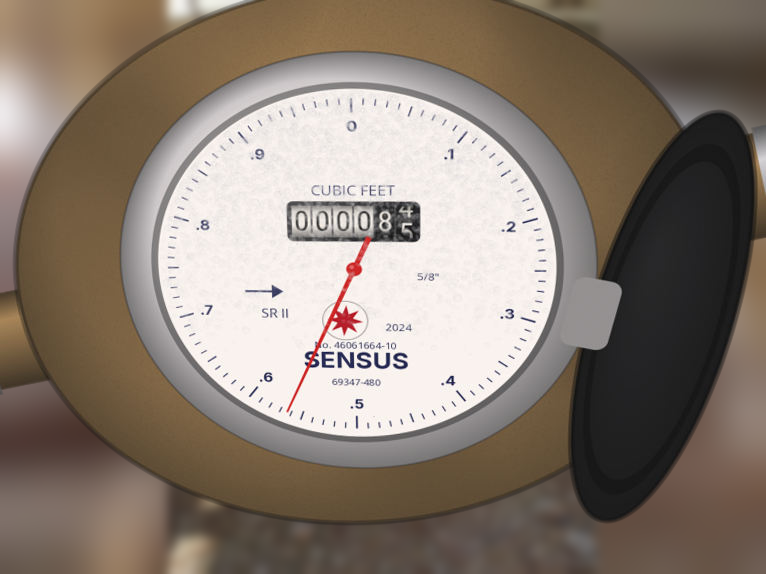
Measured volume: 84.56 ft³
